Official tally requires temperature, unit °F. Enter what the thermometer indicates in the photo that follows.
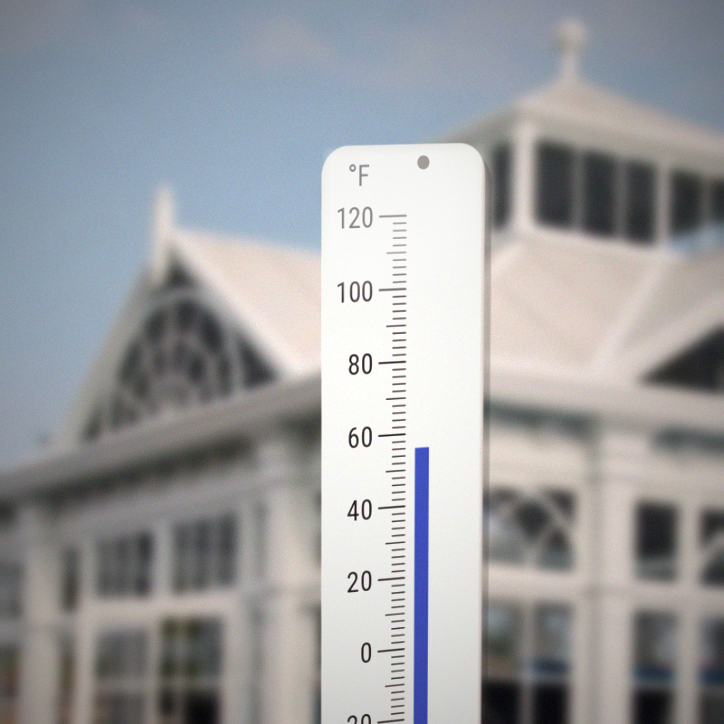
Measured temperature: 56 °F
